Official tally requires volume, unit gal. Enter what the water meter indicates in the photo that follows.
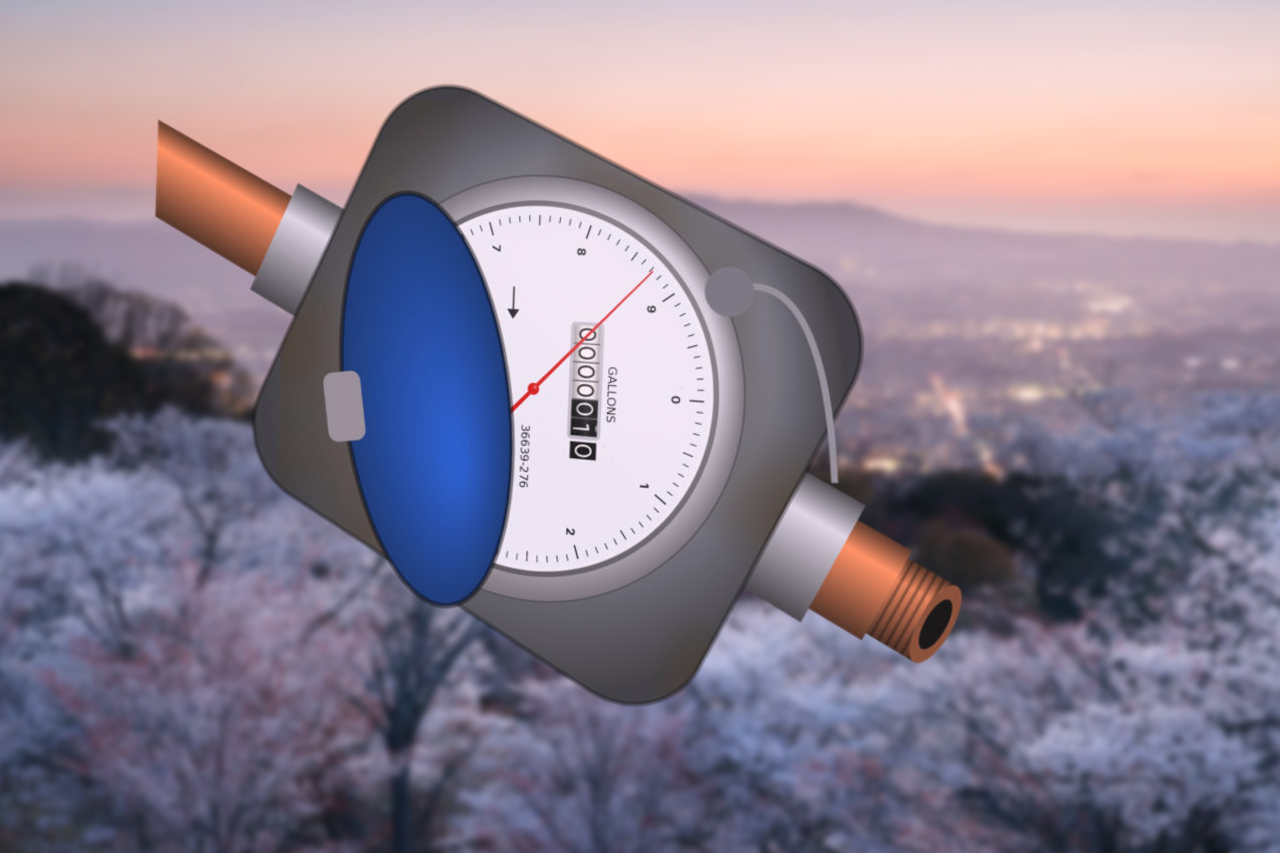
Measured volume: 8.7 gal
